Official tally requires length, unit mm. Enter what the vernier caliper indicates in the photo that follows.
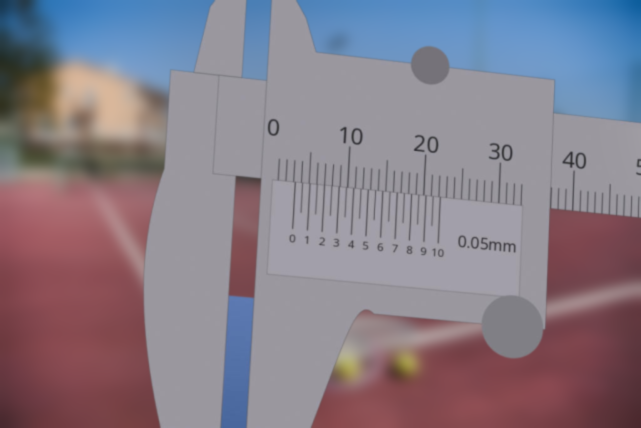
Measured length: 3.2 mm
